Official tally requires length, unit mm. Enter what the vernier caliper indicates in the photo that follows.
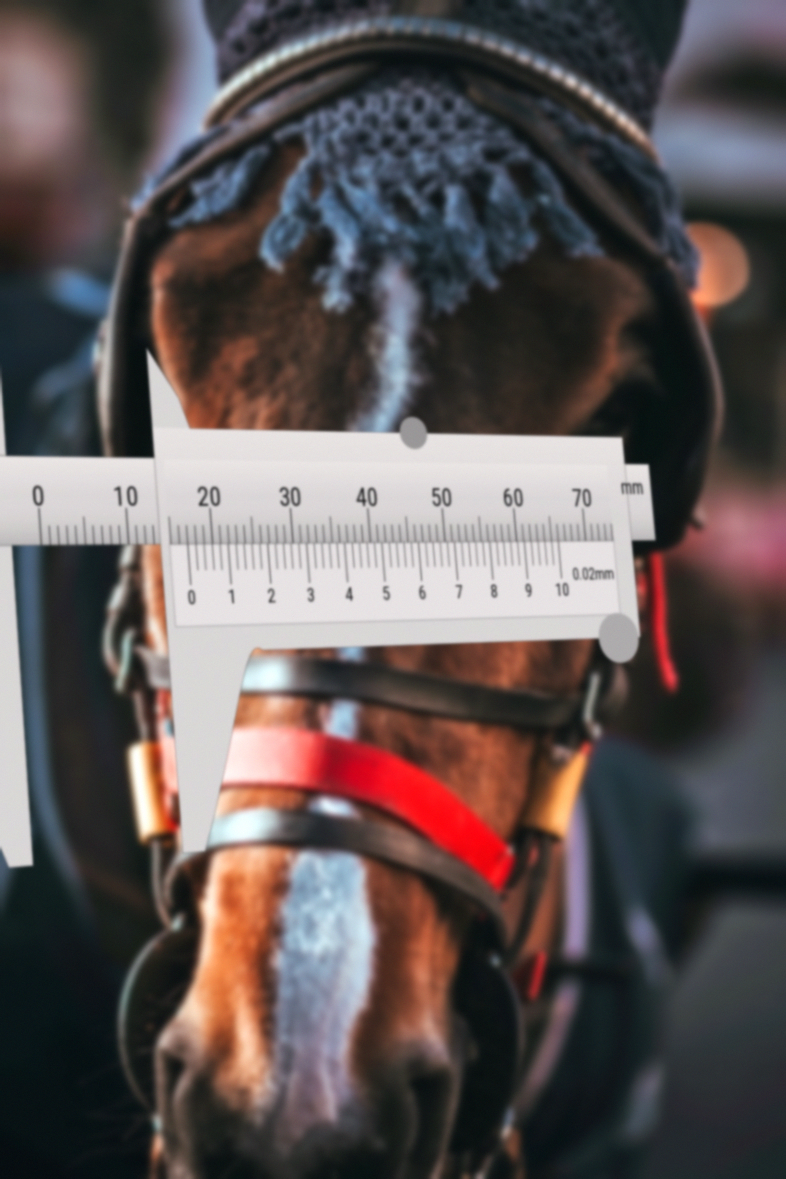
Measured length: 17.0 mm
